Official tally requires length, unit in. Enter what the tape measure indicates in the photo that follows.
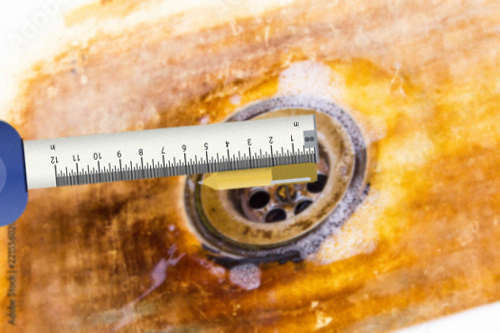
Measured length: 5.5 in
